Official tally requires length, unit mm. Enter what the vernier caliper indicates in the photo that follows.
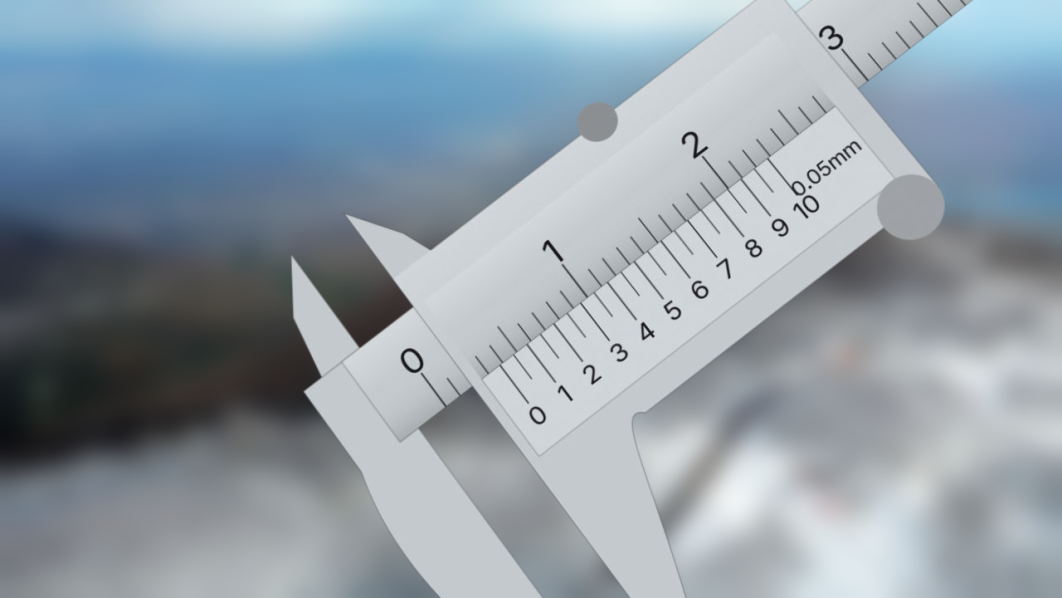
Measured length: 3.8 mm
